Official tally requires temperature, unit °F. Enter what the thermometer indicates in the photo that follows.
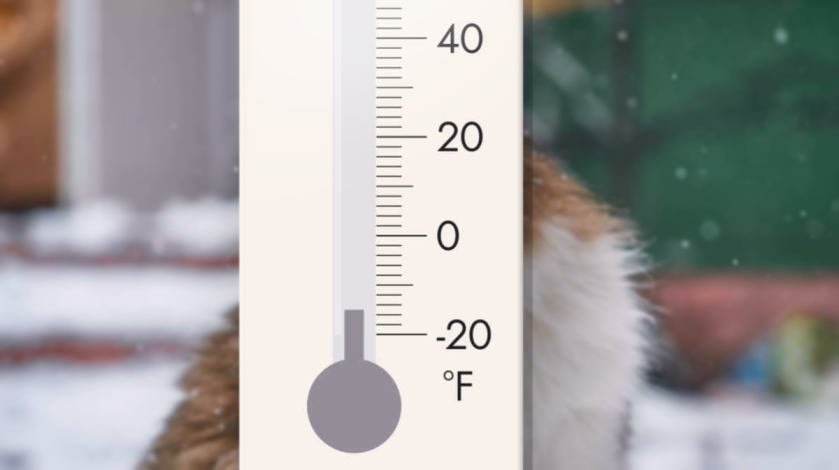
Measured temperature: -15 °F
